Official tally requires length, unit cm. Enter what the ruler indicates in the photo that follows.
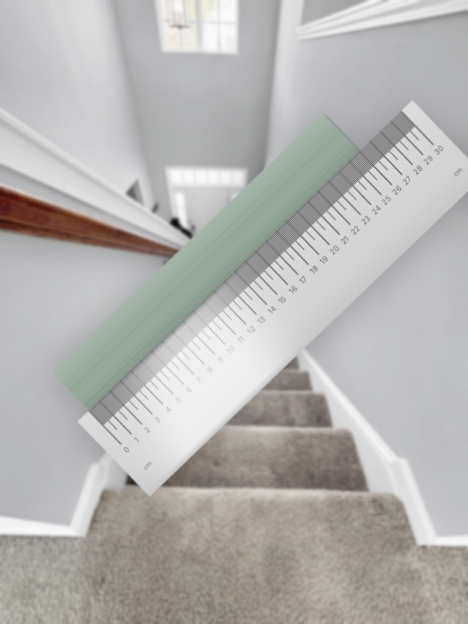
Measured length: 26 cm
